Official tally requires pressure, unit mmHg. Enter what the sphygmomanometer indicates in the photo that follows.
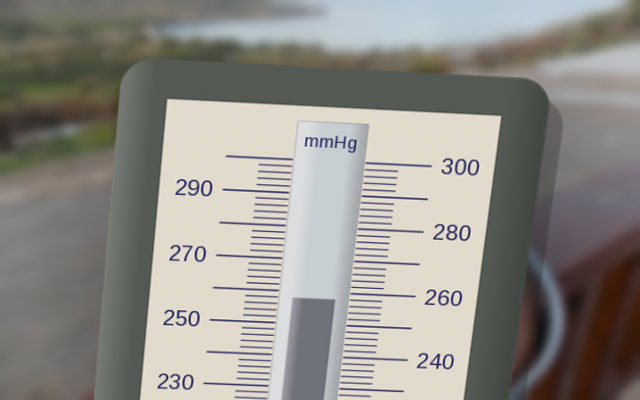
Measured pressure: 258 mmHg
